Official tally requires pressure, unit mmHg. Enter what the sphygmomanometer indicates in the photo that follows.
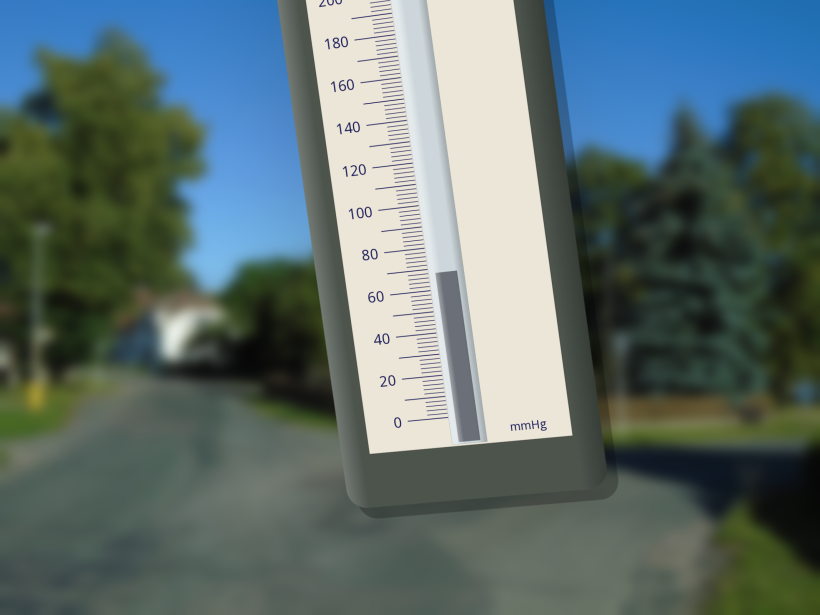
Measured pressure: 68 mmHg
